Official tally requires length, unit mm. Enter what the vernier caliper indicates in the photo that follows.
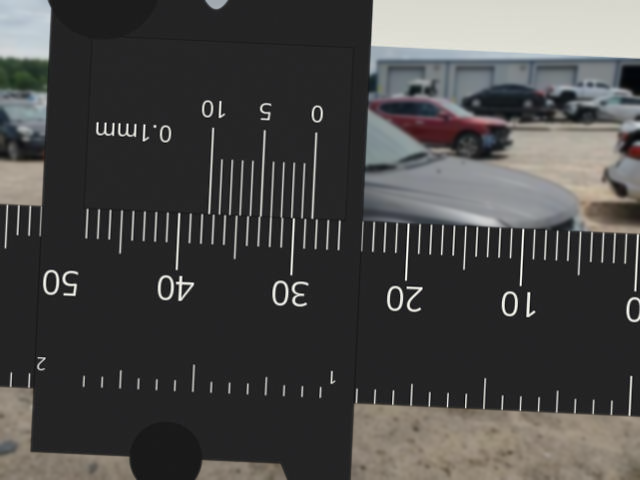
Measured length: 28.4 mm
